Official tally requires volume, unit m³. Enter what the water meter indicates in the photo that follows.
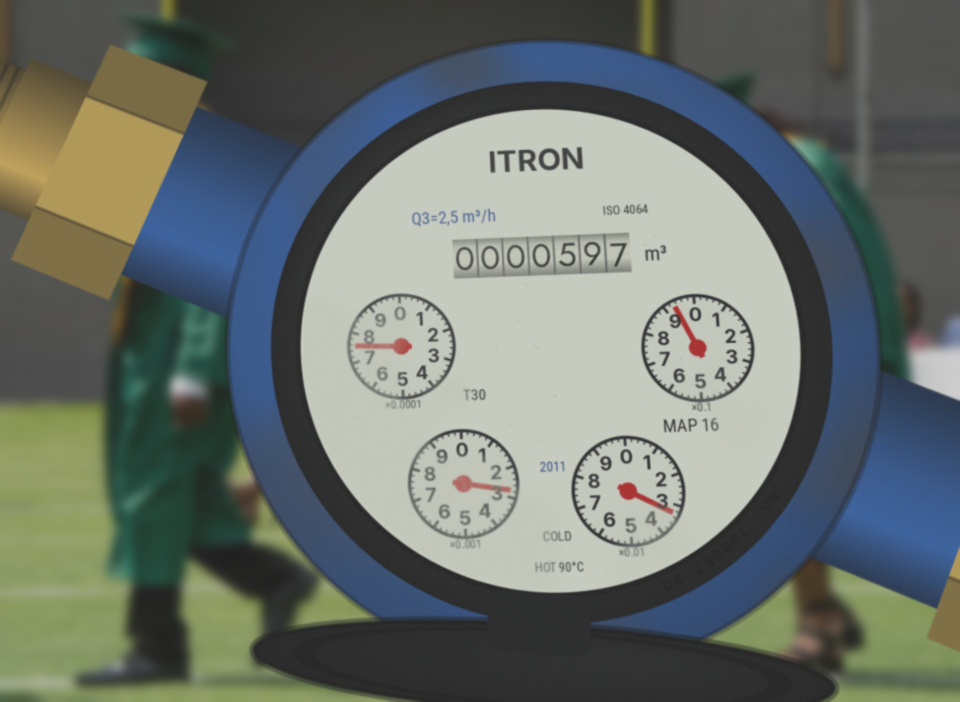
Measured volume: 596.9327 m³
